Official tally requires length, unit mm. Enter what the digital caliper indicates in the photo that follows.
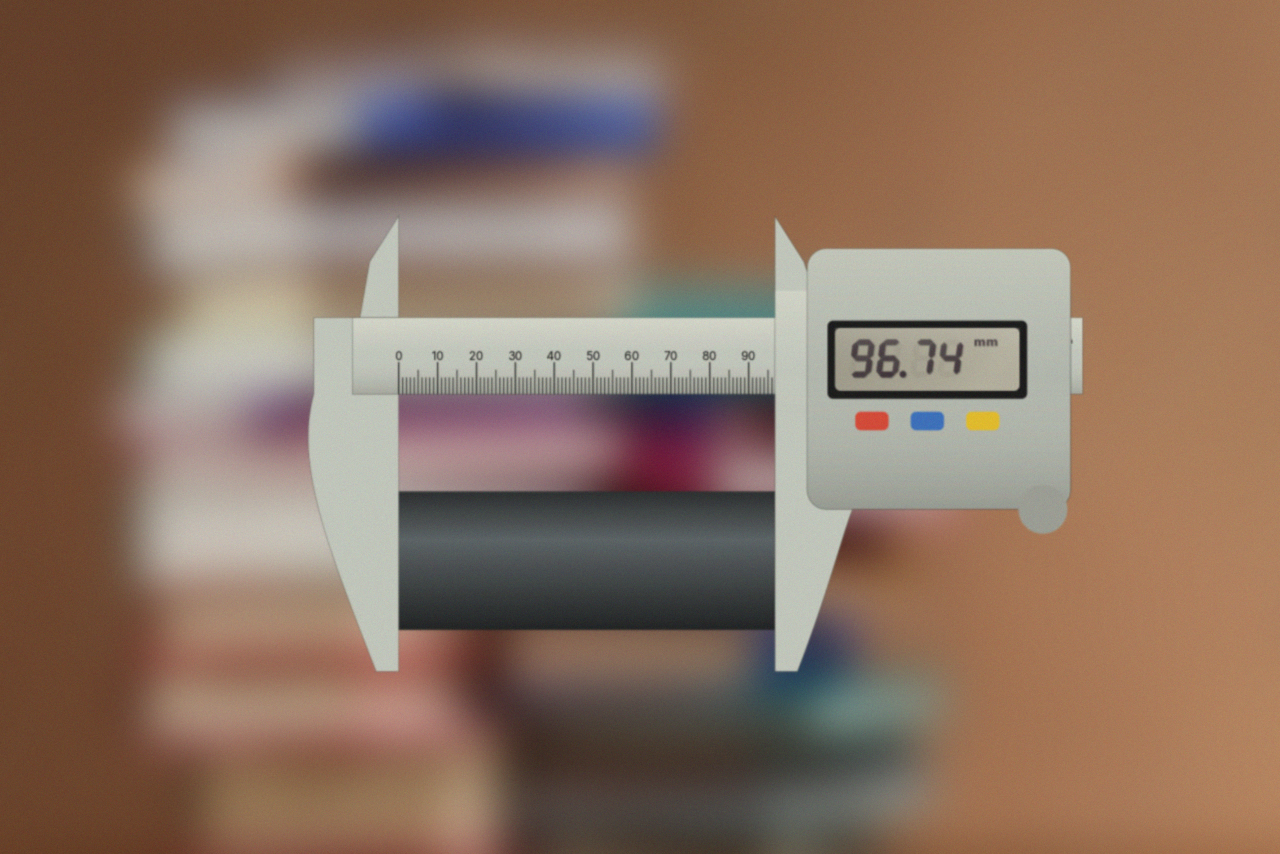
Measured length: 96.74 mm
